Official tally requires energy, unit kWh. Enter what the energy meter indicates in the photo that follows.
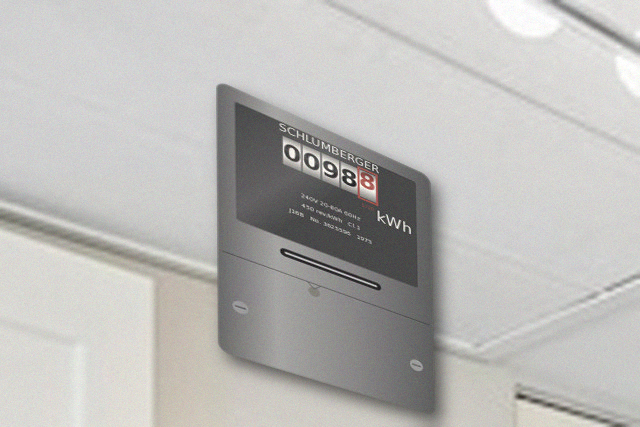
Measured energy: 98.8 kWh
